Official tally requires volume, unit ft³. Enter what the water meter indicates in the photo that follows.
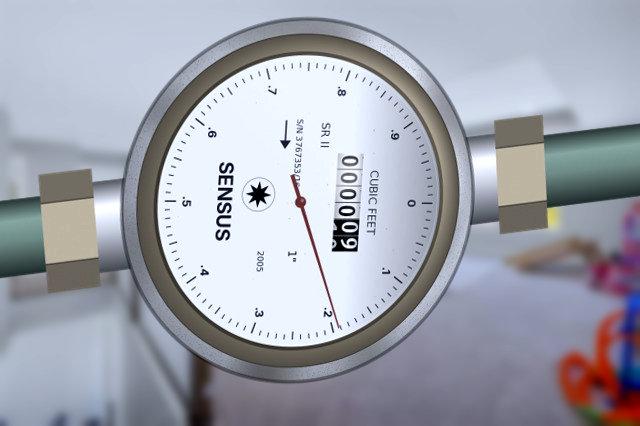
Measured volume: 9.19 ft³
